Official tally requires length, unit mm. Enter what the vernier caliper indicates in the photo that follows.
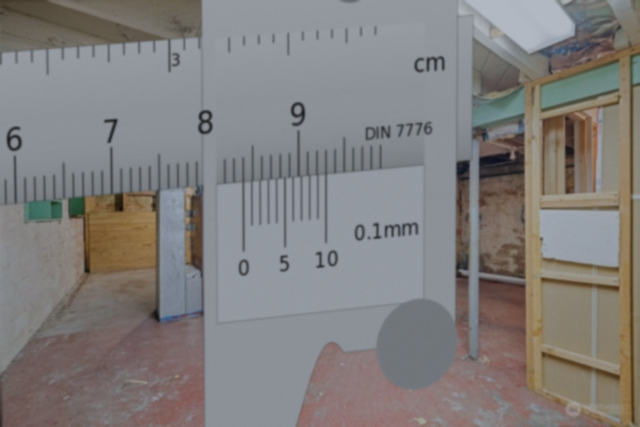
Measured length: 84.0 mm
